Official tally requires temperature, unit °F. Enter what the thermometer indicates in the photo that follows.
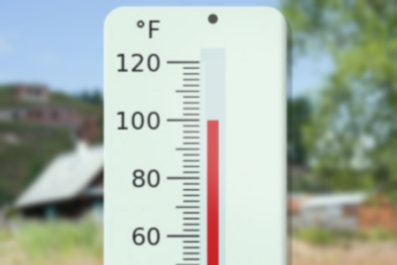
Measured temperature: 100 °F
